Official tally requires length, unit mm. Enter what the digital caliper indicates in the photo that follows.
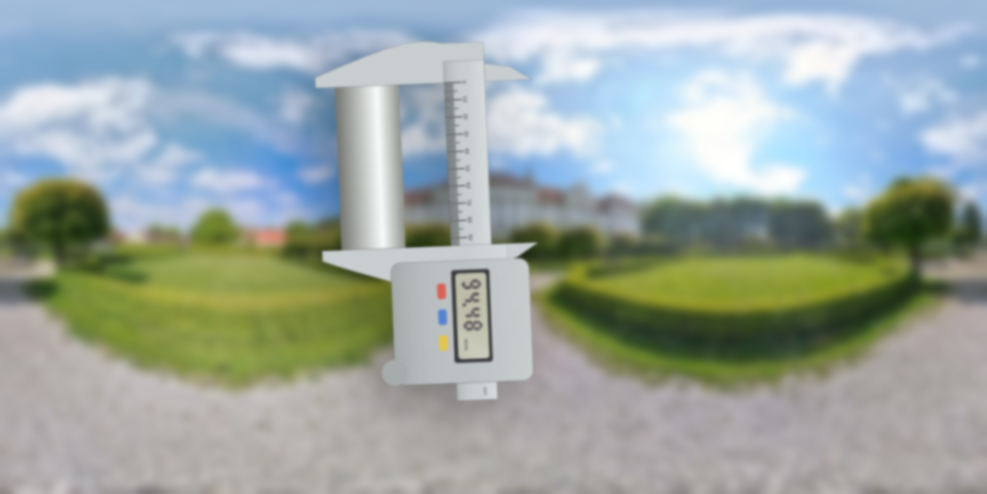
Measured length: 94.48 mm
